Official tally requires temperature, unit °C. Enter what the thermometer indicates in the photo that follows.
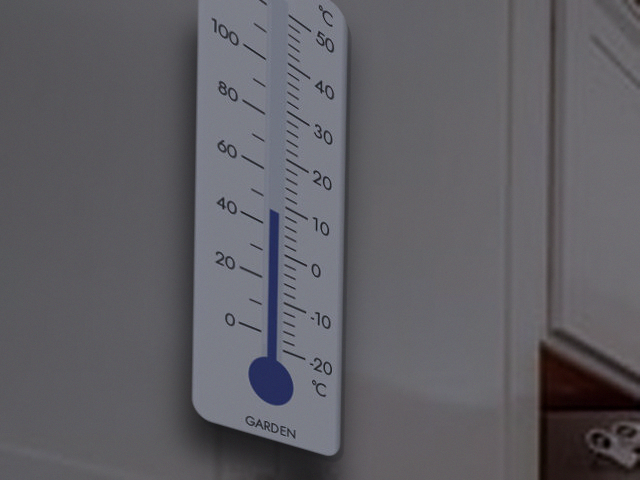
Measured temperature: 8 °C
